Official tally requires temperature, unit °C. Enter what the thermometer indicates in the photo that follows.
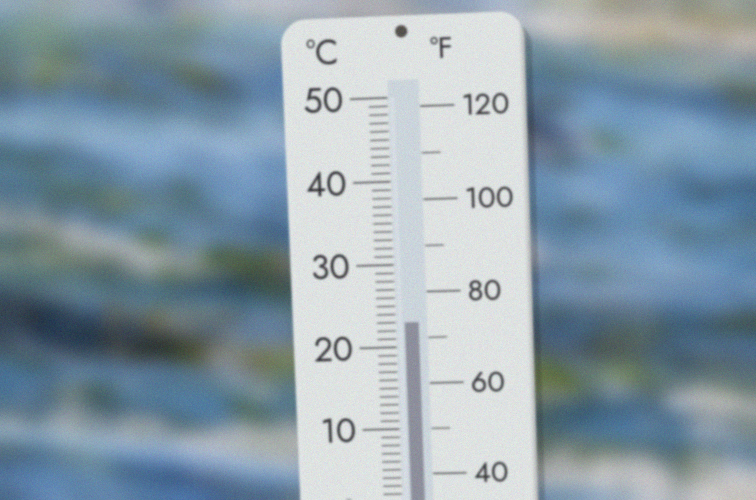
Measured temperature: 23 °C
